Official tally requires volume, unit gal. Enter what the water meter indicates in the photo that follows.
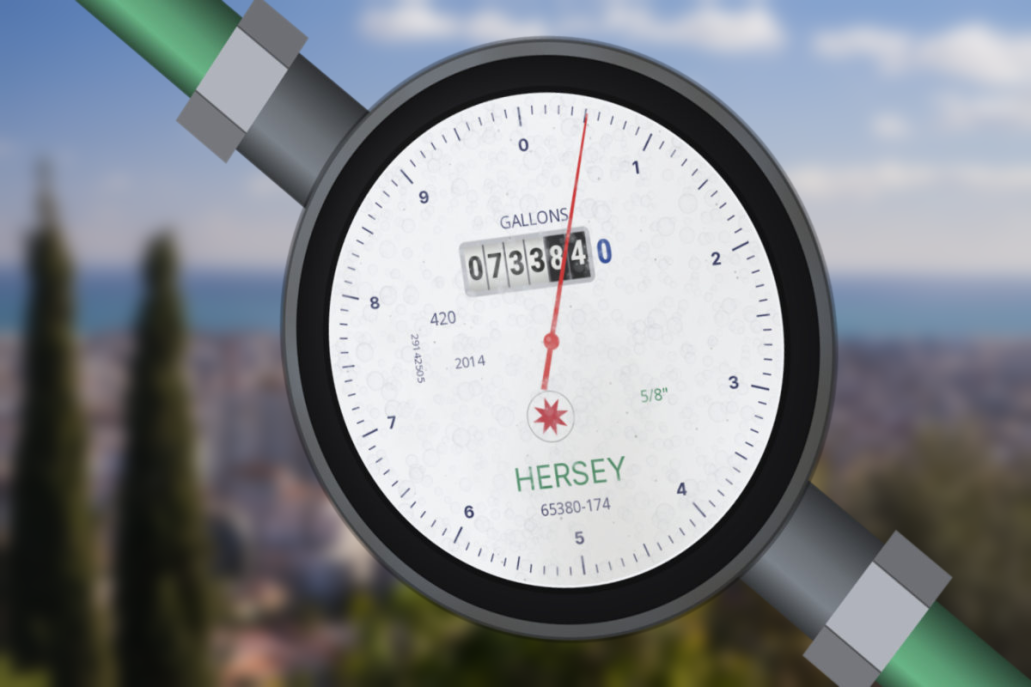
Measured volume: 733840.5 gal
